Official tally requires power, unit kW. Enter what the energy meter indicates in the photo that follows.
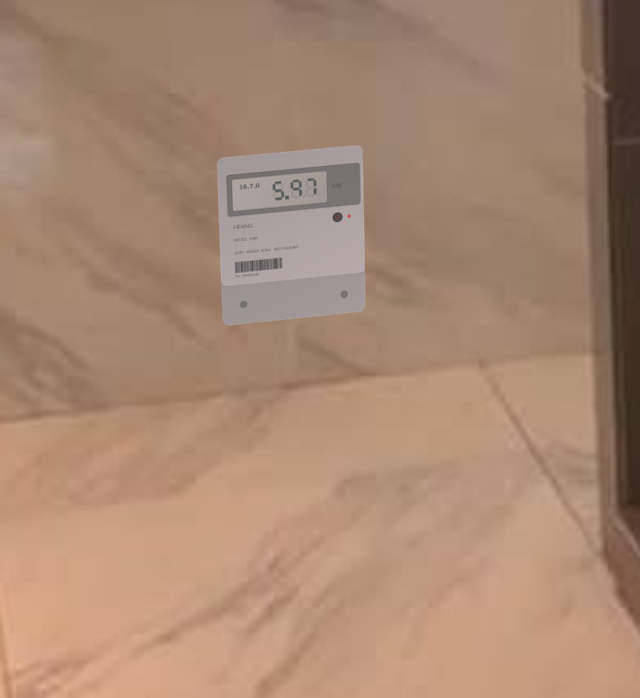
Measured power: 5.97 kW
